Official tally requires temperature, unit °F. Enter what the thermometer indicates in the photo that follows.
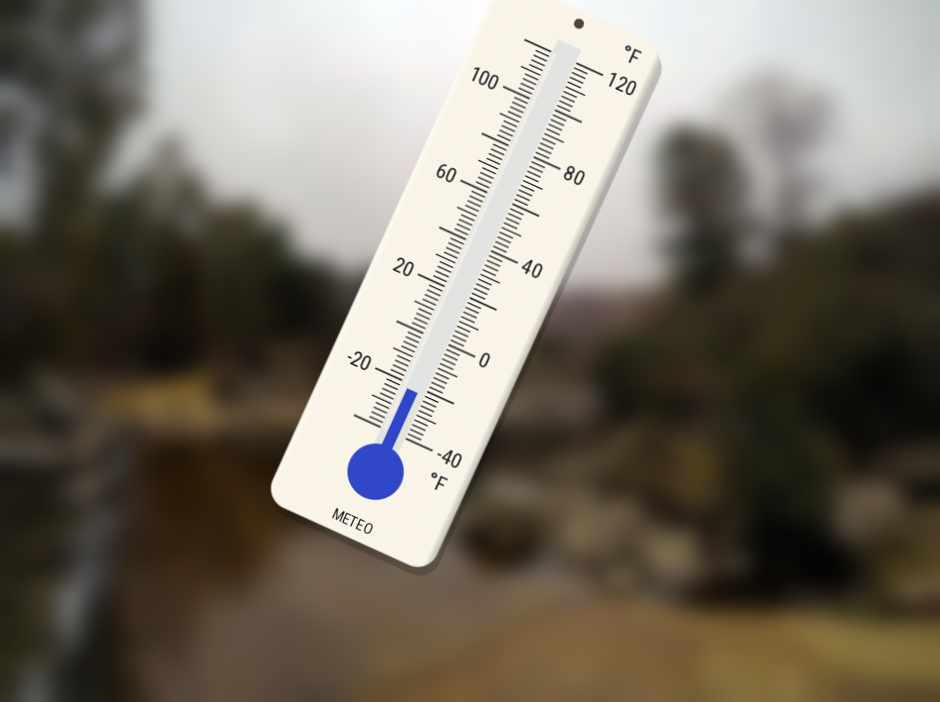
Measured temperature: -22 °F
